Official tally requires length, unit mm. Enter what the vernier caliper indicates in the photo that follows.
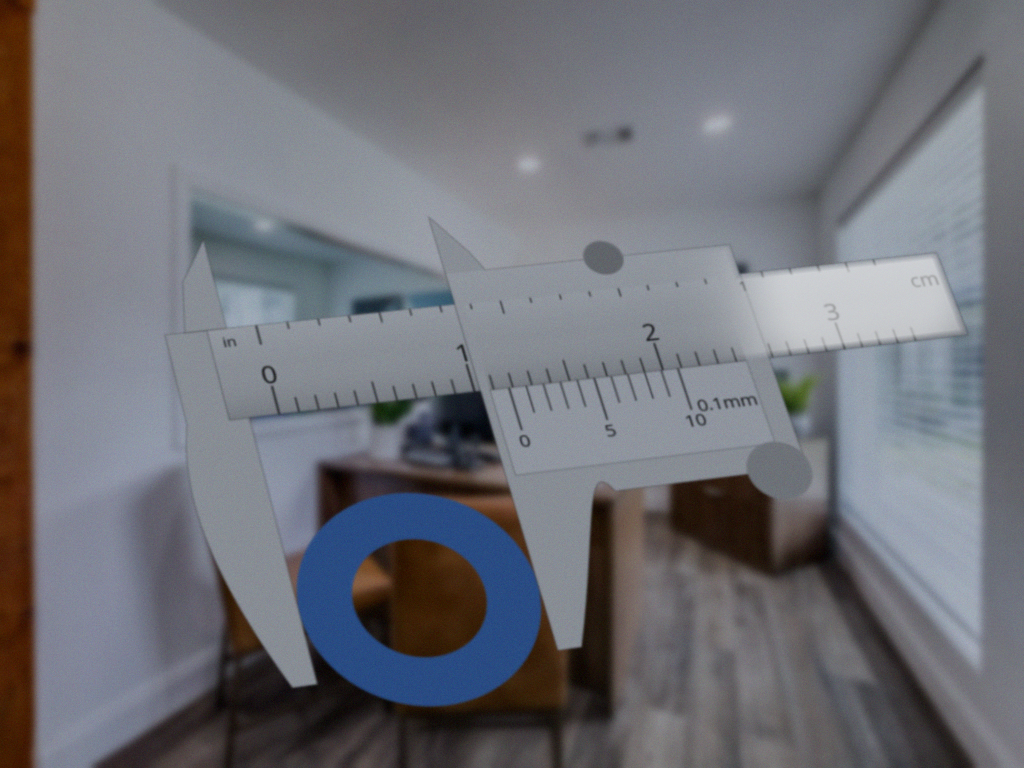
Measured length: 11.8 mm
